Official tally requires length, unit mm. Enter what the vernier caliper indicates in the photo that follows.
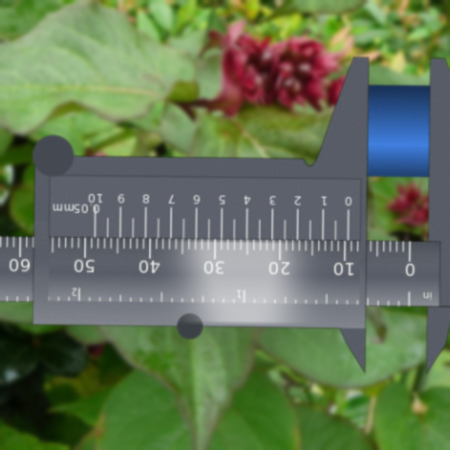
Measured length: 9.5 mm
